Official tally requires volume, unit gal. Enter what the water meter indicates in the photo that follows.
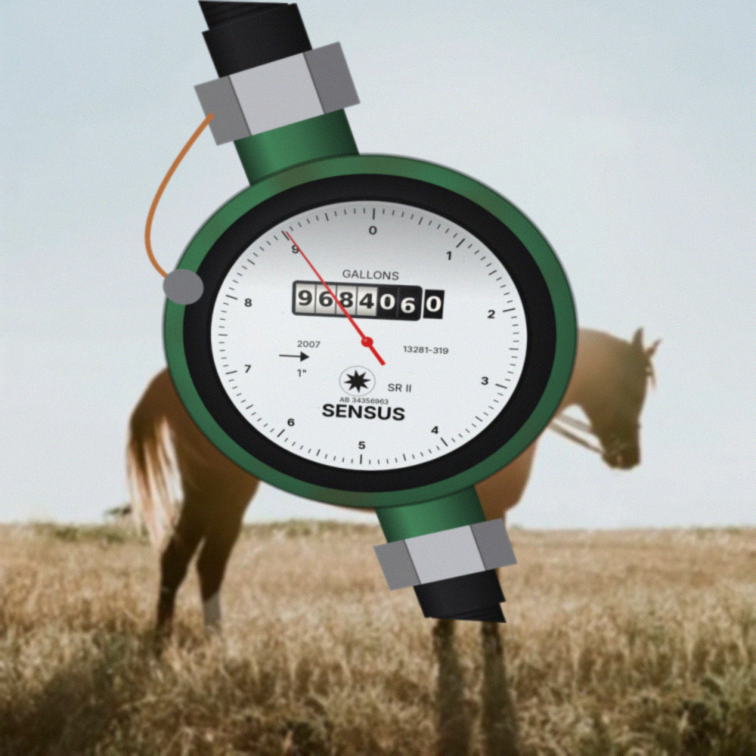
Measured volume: 9684059.0 gal
